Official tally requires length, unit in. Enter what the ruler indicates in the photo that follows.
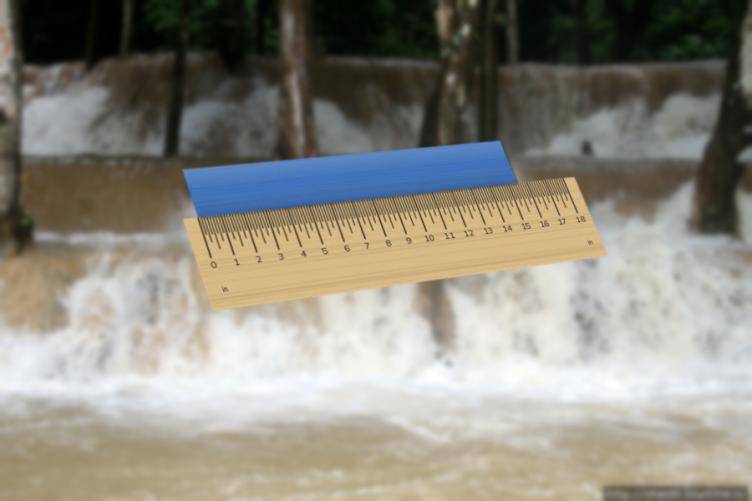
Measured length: 15.5 in
